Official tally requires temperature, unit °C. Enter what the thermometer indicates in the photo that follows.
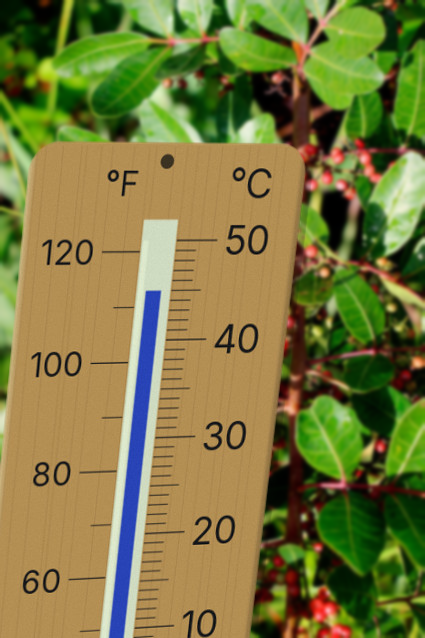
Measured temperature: 45 °C
